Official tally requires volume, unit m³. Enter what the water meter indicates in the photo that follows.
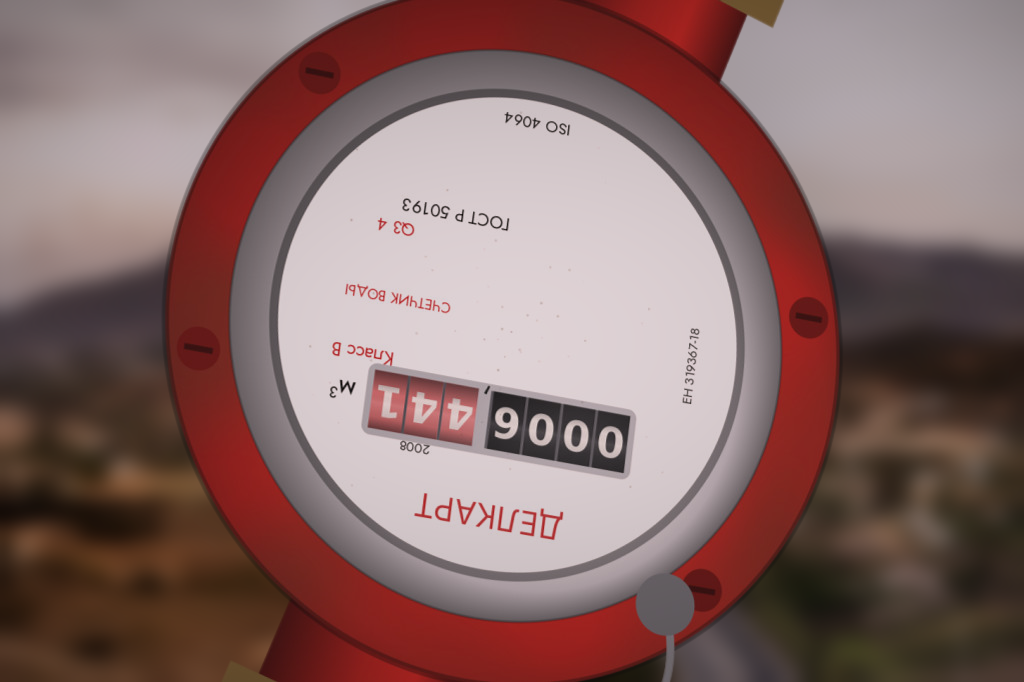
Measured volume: 6.441 m³
